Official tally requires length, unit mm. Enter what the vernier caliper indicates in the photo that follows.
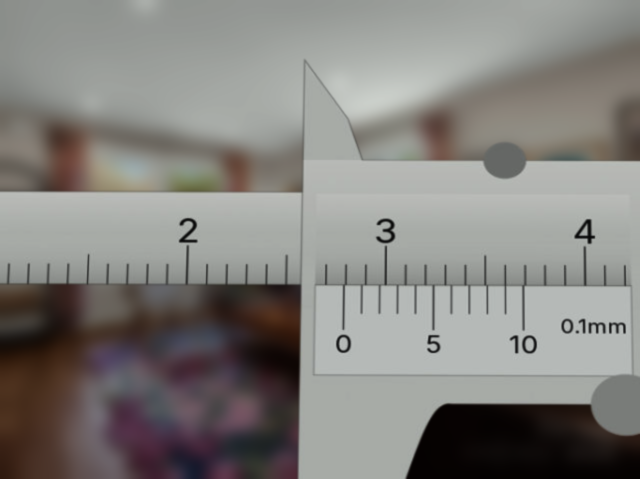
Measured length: 27.9 mm
